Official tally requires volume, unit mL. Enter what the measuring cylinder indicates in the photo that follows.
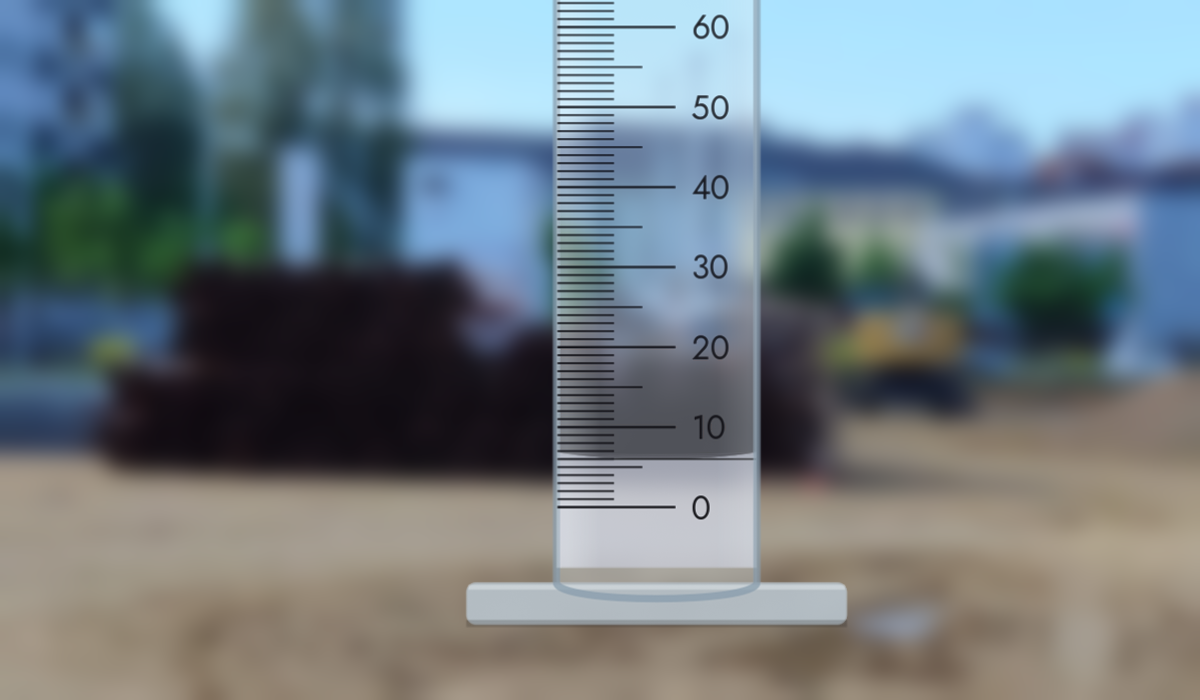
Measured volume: 6 mL
